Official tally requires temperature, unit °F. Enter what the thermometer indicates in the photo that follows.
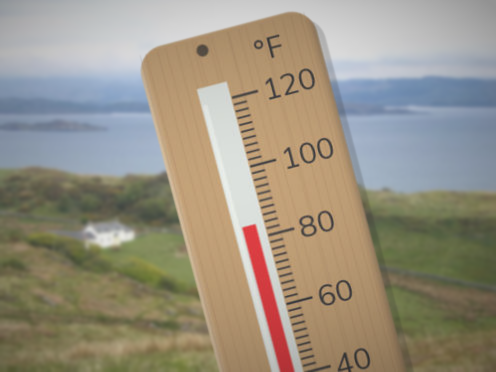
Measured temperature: 84 °F
